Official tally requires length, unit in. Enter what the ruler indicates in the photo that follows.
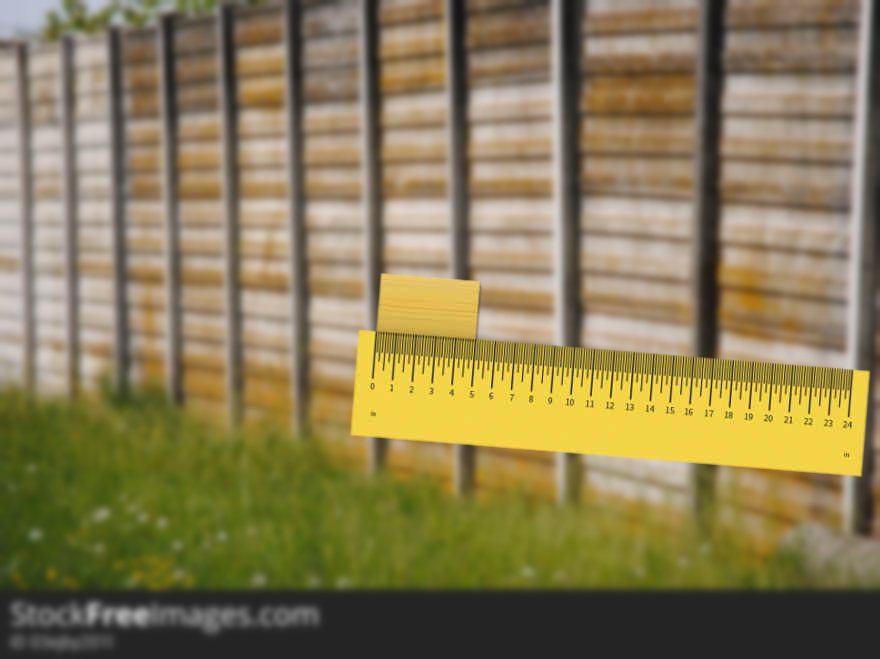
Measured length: 5 in
